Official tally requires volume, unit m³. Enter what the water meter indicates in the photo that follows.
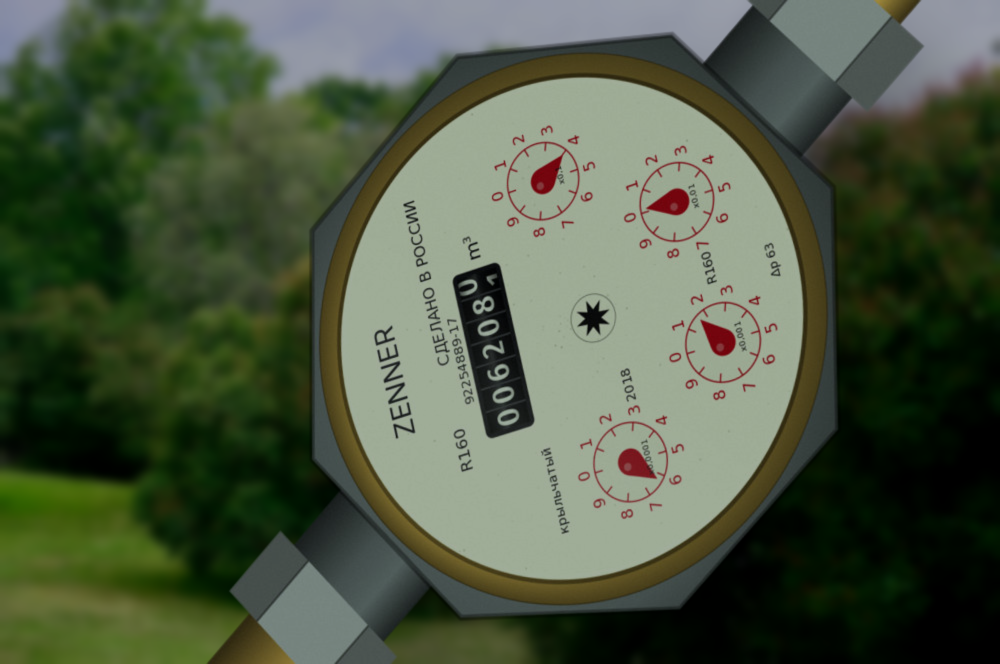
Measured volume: 62080.4016 m³
